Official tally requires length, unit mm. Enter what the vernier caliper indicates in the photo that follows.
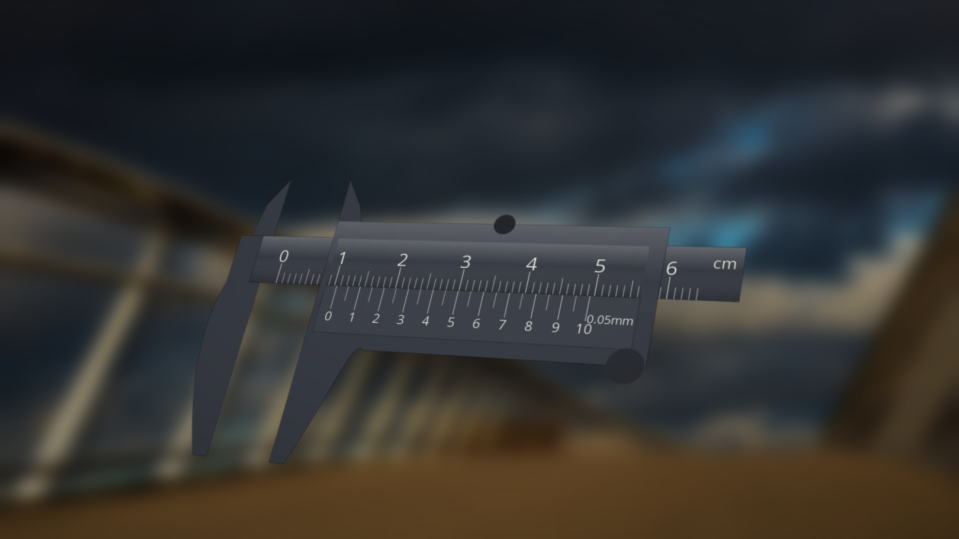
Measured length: 10.4 mm
